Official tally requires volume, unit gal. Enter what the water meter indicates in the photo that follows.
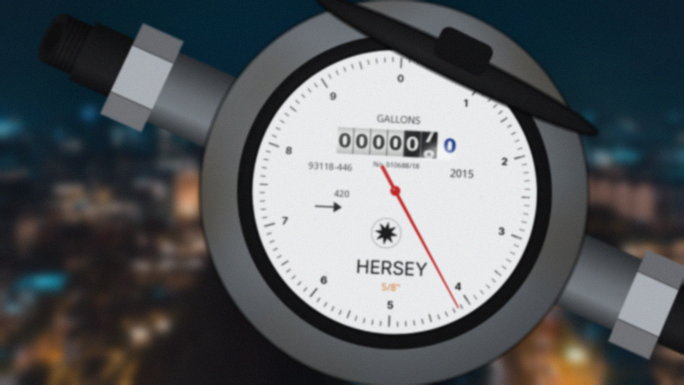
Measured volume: 74.1 gal
